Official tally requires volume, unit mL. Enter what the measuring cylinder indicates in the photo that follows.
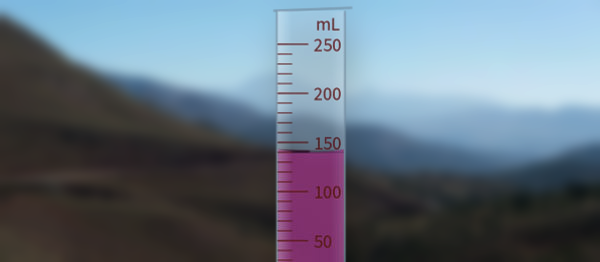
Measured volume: 140 mL
